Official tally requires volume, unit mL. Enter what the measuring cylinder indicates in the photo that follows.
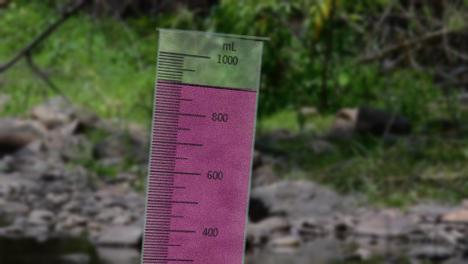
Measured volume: 900 mL
